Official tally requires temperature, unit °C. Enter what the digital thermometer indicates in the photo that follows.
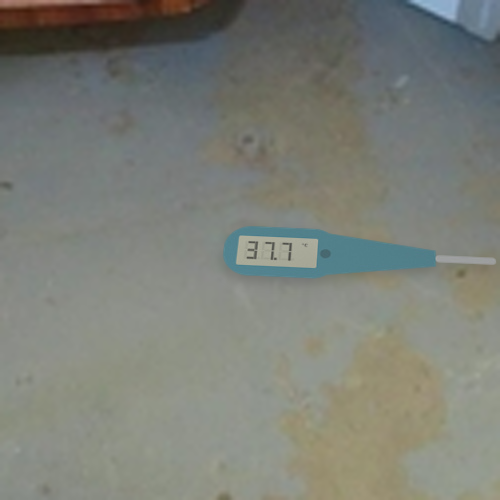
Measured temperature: 37.7 °C
